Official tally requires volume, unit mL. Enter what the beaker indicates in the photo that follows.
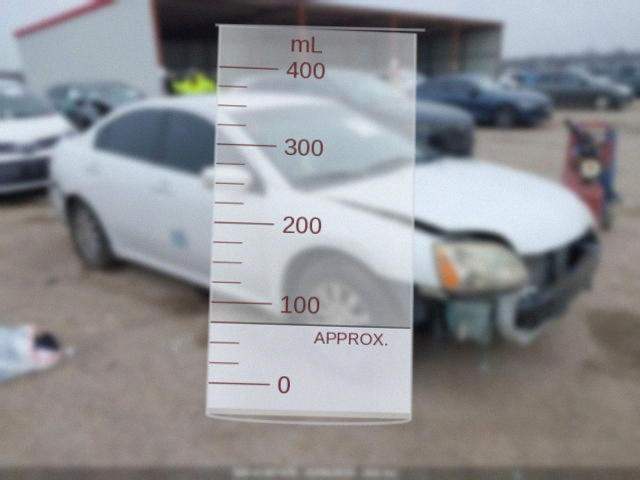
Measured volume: 75 mL
